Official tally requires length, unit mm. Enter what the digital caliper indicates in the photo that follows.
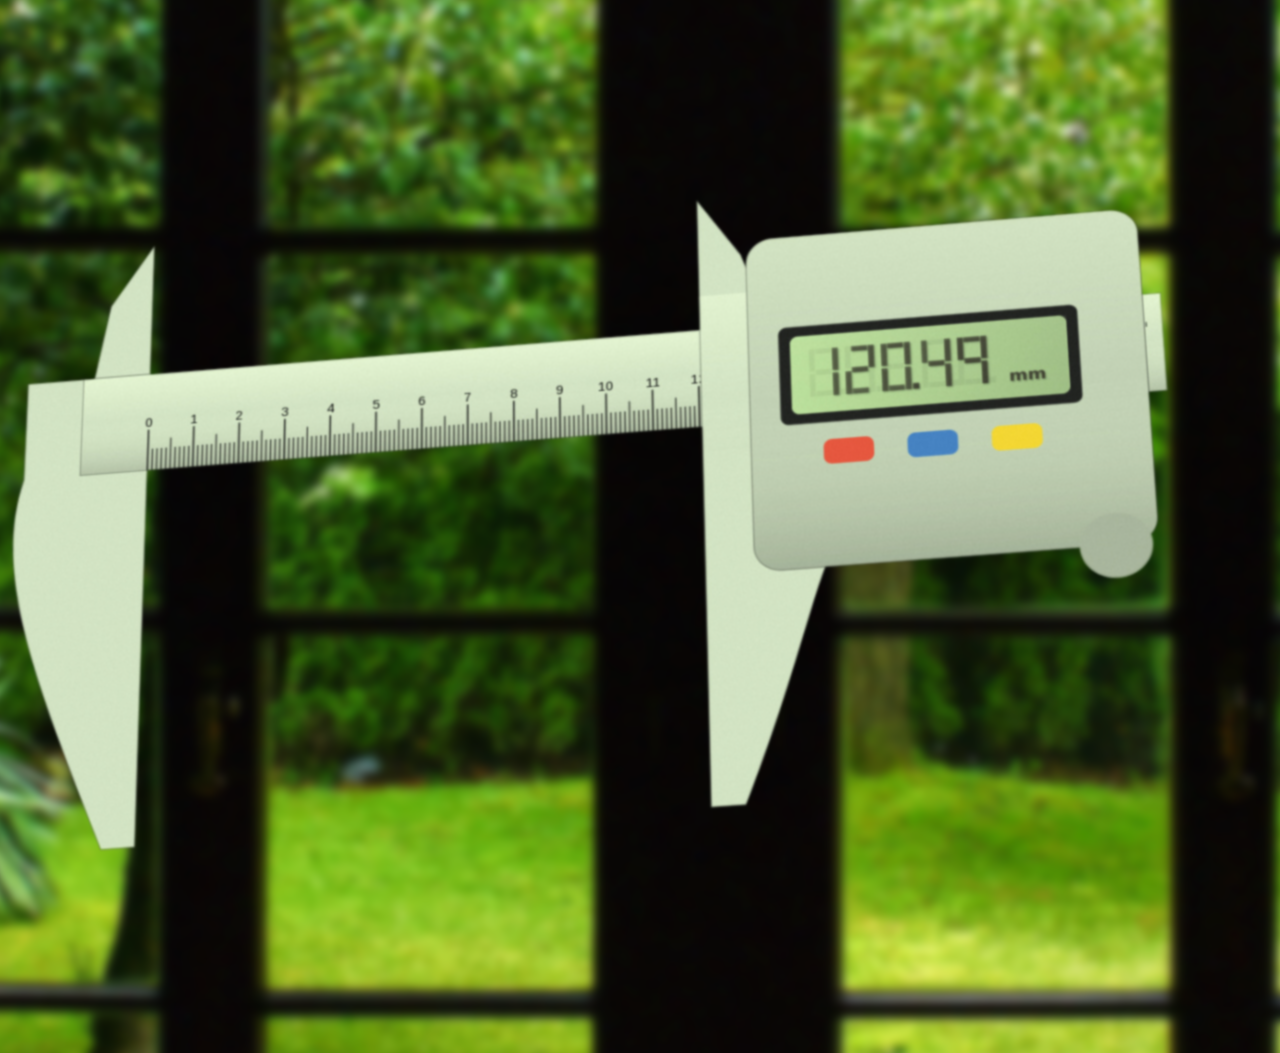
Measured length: 120.49 mm
